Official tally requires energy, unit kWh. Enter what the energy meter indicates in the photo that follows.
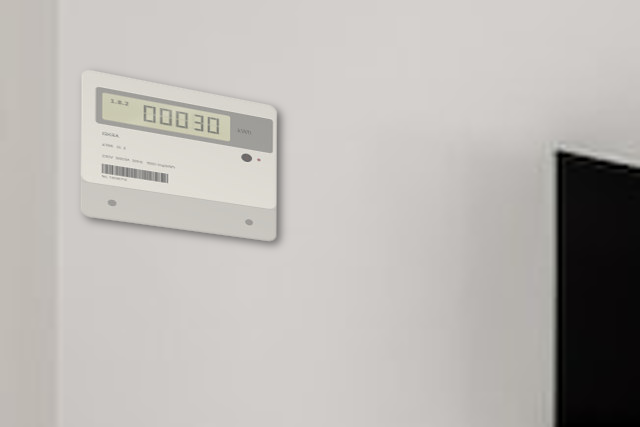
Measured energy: 30 kWh
